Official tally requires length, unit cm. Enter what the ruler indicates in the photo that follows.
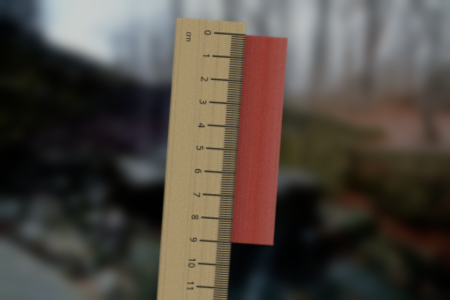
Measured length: 9 cm
